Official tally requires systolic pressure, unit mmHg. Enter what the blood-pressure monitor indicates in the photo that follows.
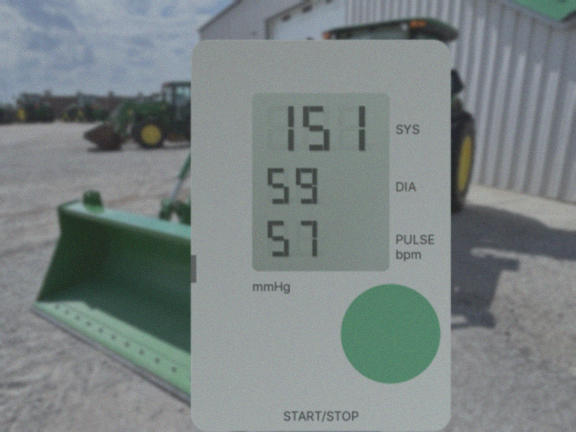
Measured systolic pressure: 151 mmHg
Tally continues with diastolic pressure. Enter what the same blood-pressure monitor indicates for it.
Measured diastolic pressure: 59 mmHg
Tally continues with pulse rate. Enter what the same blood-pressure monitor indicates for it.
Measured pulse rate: 57 bpm
